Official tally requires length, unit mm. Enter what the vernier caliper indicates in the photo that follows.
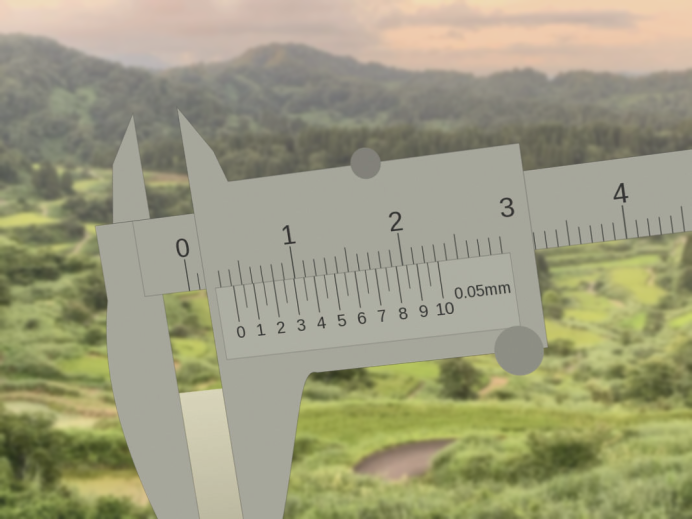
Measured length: 4.2 mm
